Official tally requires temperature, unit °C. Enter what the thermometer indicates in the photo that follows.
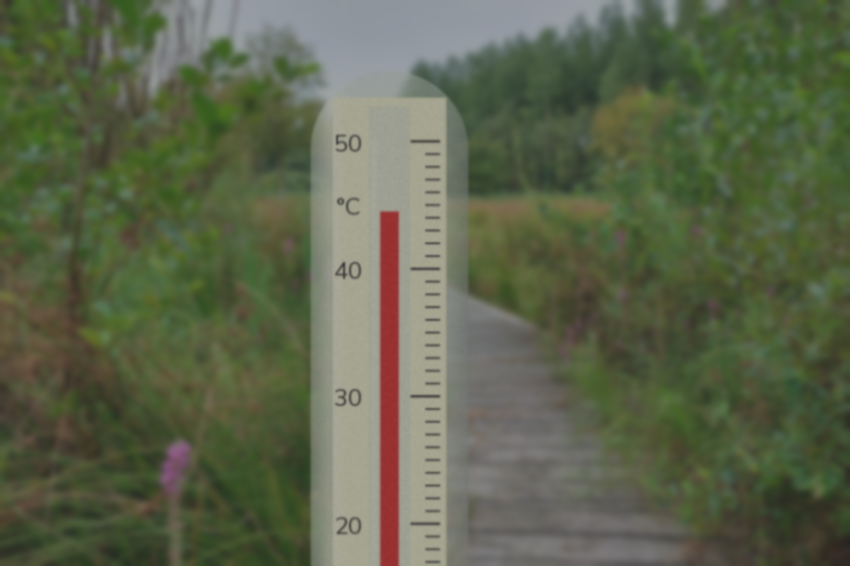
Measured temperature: 44.5 °C
